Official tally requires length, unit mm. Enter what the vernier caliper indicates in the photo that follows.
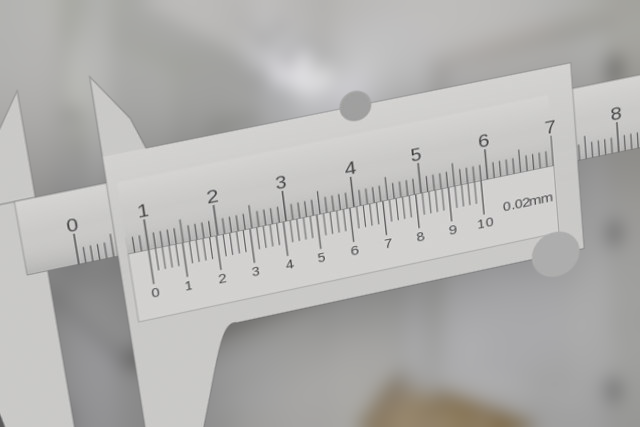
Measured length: 10.0 mm
